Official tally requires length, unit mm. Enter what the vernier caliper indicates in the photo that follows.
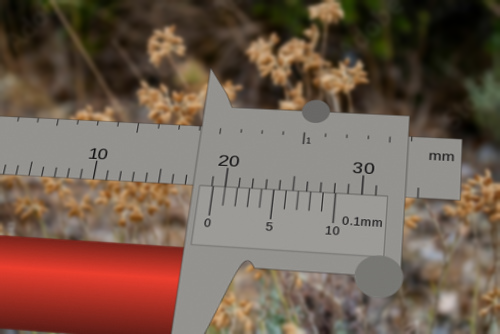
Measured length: 19.1 mm
